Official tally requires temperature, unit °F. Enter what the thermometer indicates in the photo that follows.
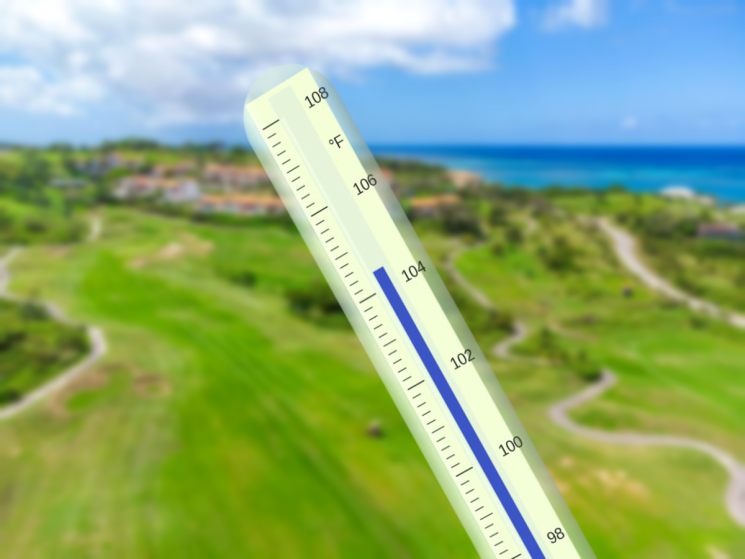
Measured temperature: 104.4 °F
